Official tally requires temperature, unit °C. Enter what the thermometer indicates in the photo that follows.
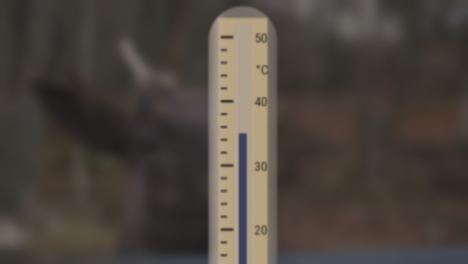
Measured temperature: 35 °C
